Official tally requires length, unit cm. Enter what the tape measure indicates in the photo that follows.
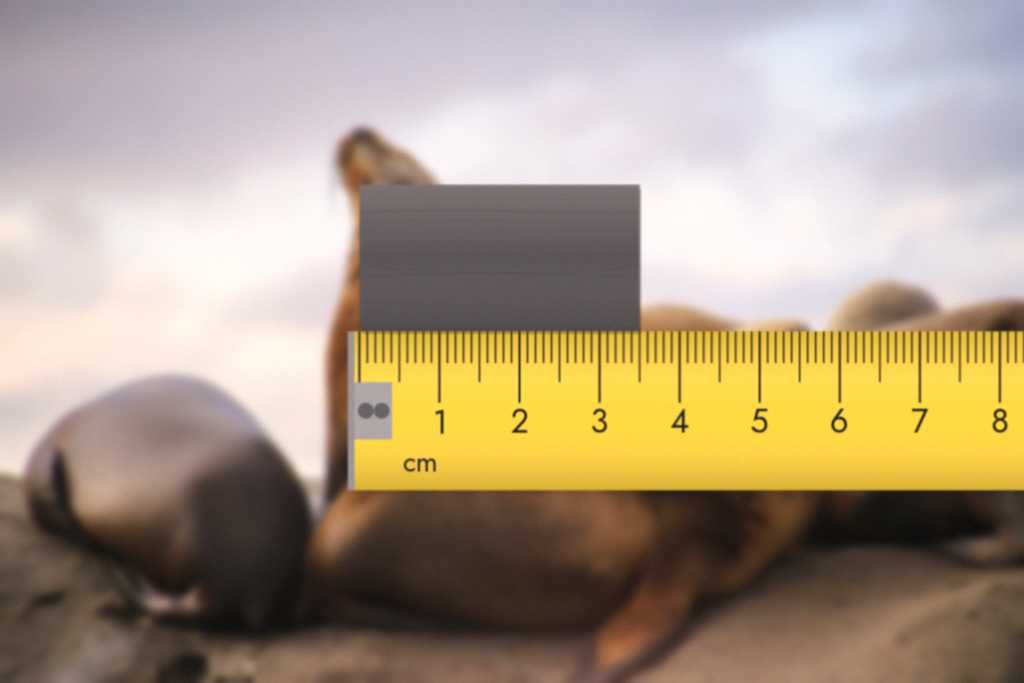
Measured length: 3.5 cm
